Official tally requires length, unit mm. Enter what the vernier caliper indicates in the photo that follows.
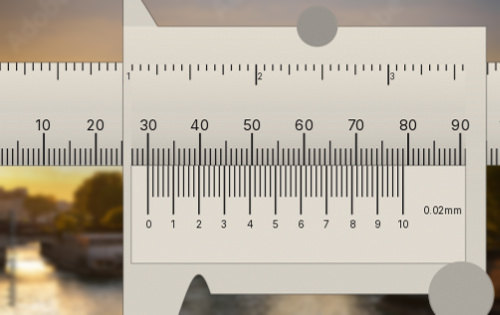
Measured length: 30.0 mm
